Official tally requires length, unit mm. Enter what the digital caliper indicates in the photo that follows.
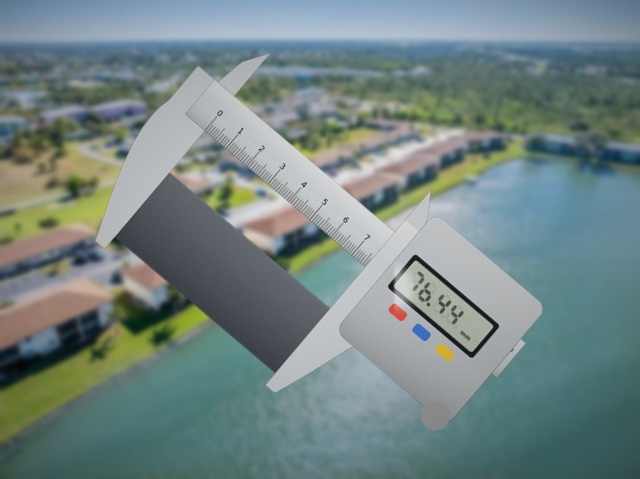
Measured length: 76.44 mm
